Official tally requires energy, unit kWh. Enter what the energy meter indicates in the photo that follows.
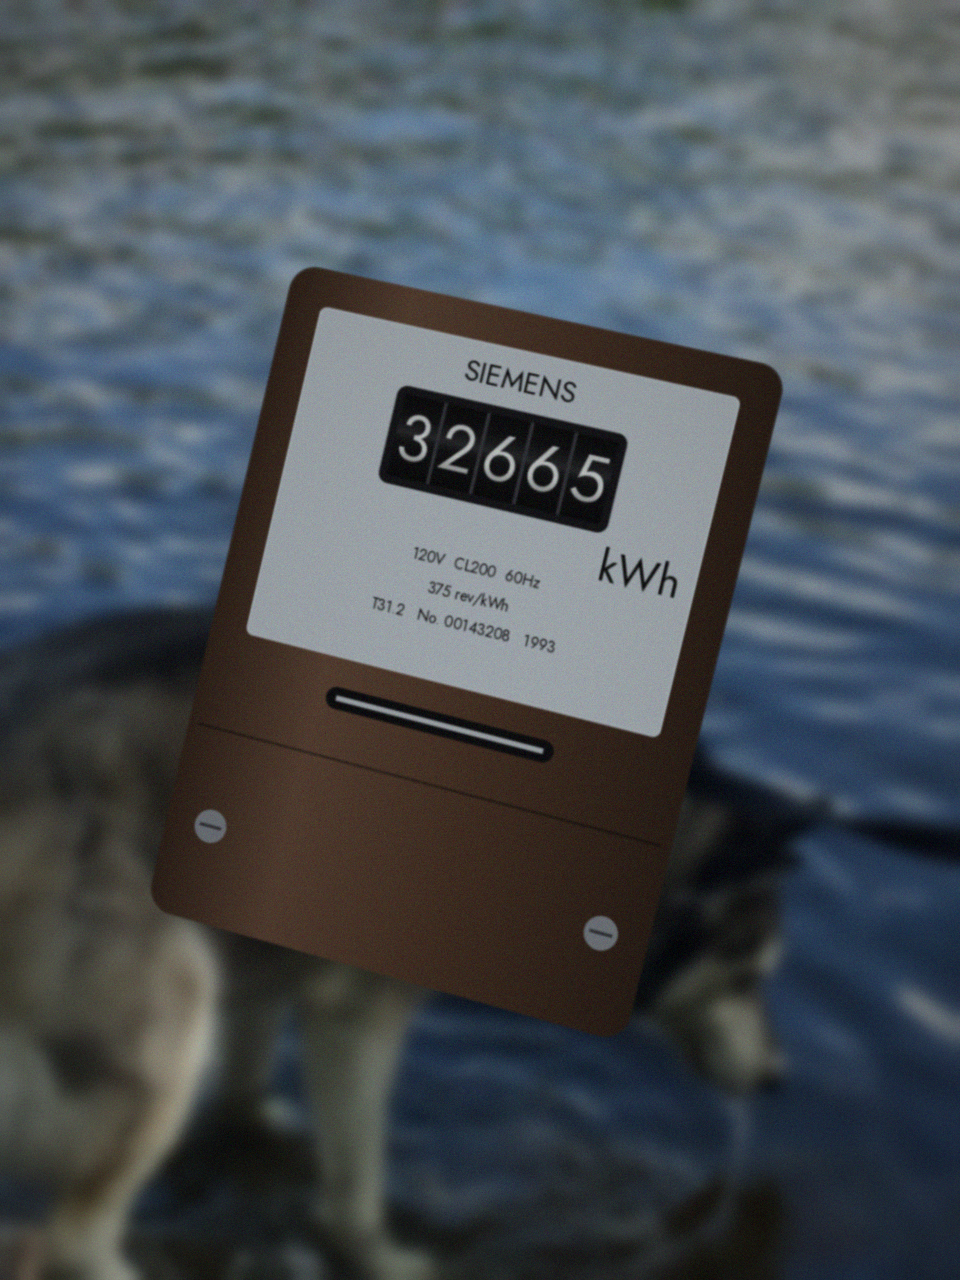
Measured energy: 32665 kWh
